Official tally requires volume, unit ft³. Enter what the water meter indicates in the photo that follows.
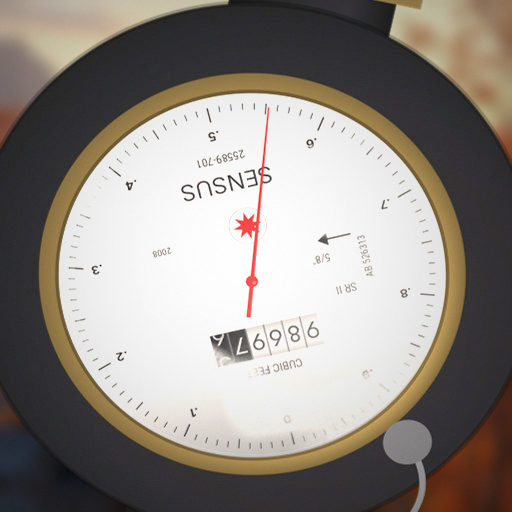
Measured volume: 986975.55 ft³
